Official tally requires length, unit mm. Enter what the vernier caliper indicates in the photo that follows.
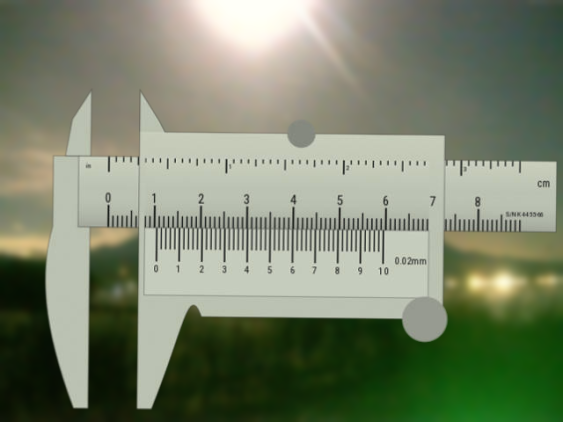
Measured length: 10.5 mm
